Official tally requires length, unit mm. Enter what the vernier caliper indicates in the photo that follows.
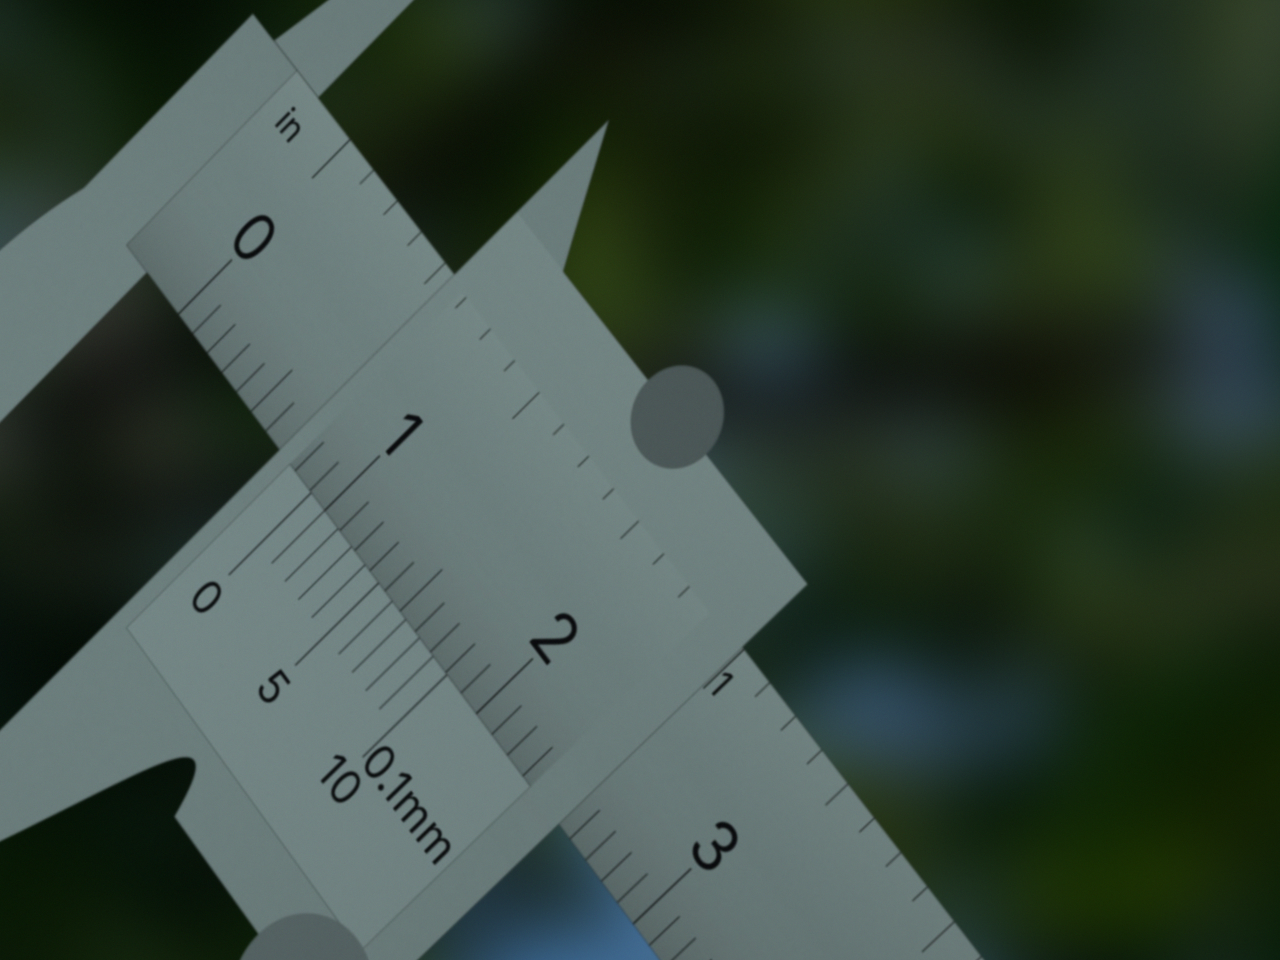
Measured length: 9.1 mm
